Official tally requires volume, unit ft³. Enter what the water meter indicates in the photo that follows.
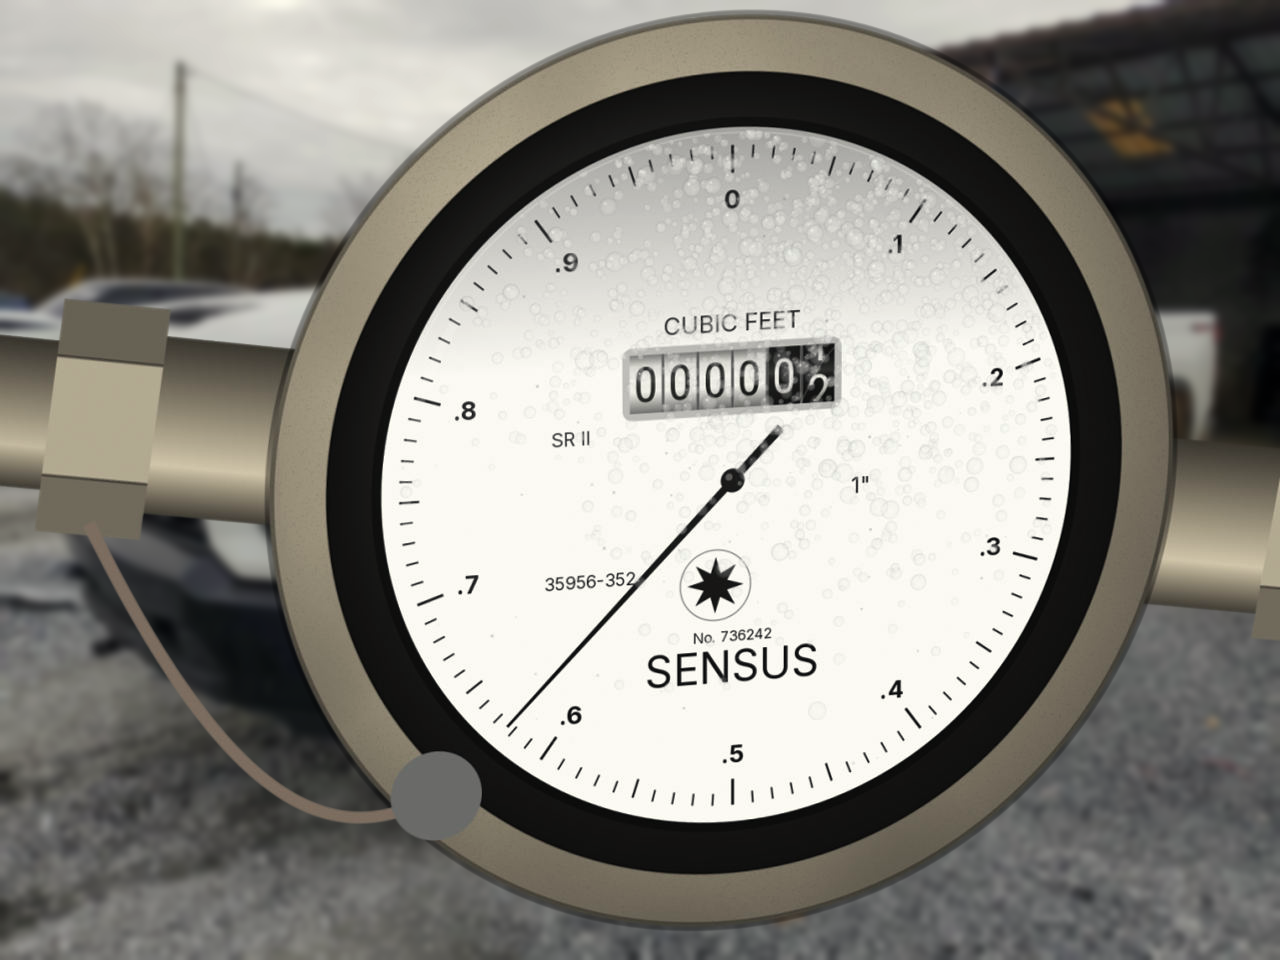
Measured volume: 1.62 ft³
